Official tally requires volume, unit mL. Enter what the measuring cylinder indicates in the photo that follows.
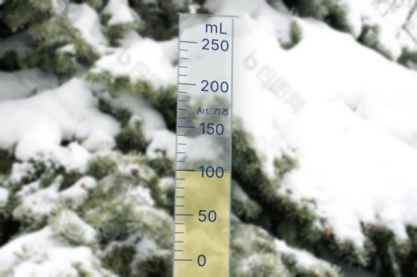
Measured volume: 100 mL
